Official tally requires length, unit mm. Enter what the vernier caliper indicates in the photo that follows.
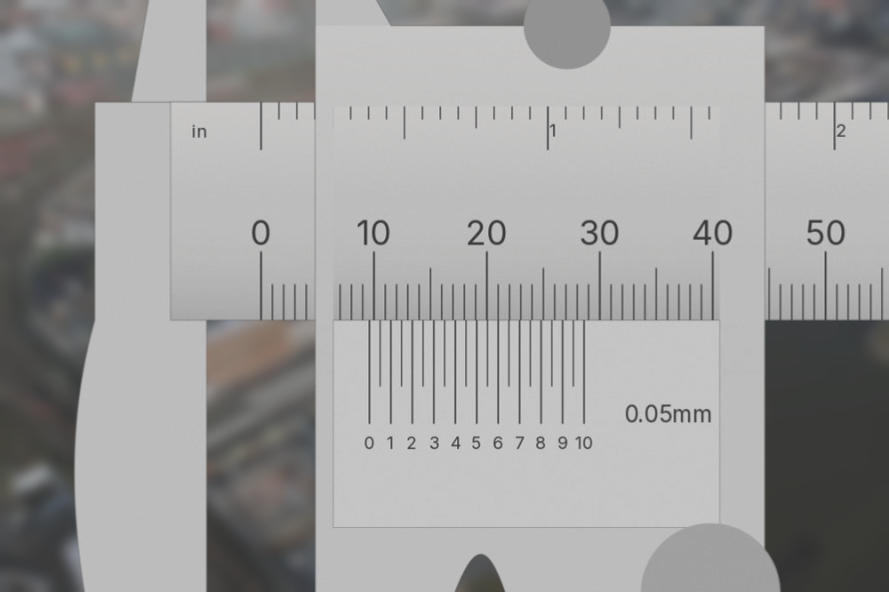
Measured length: 9.6 mm
